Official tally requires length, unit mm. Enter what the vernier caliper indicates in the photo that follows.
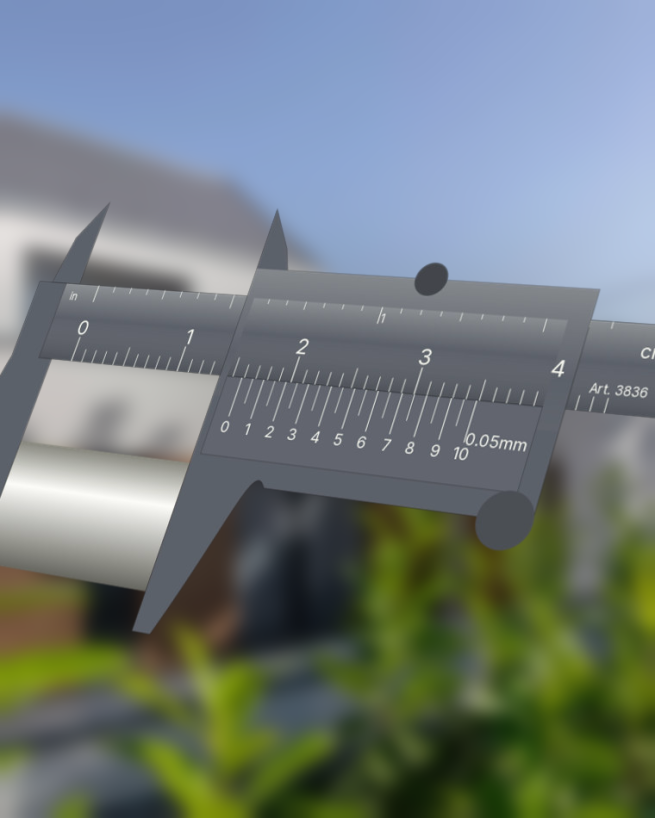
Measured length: 15.8 mm
